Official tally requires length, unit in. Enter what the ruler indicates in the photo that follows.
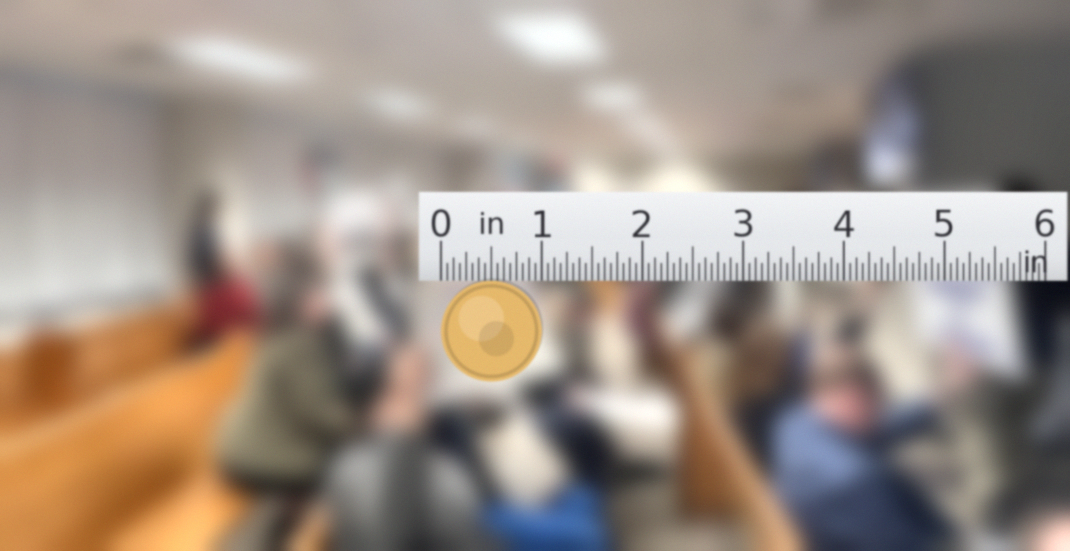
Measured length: 1 in
